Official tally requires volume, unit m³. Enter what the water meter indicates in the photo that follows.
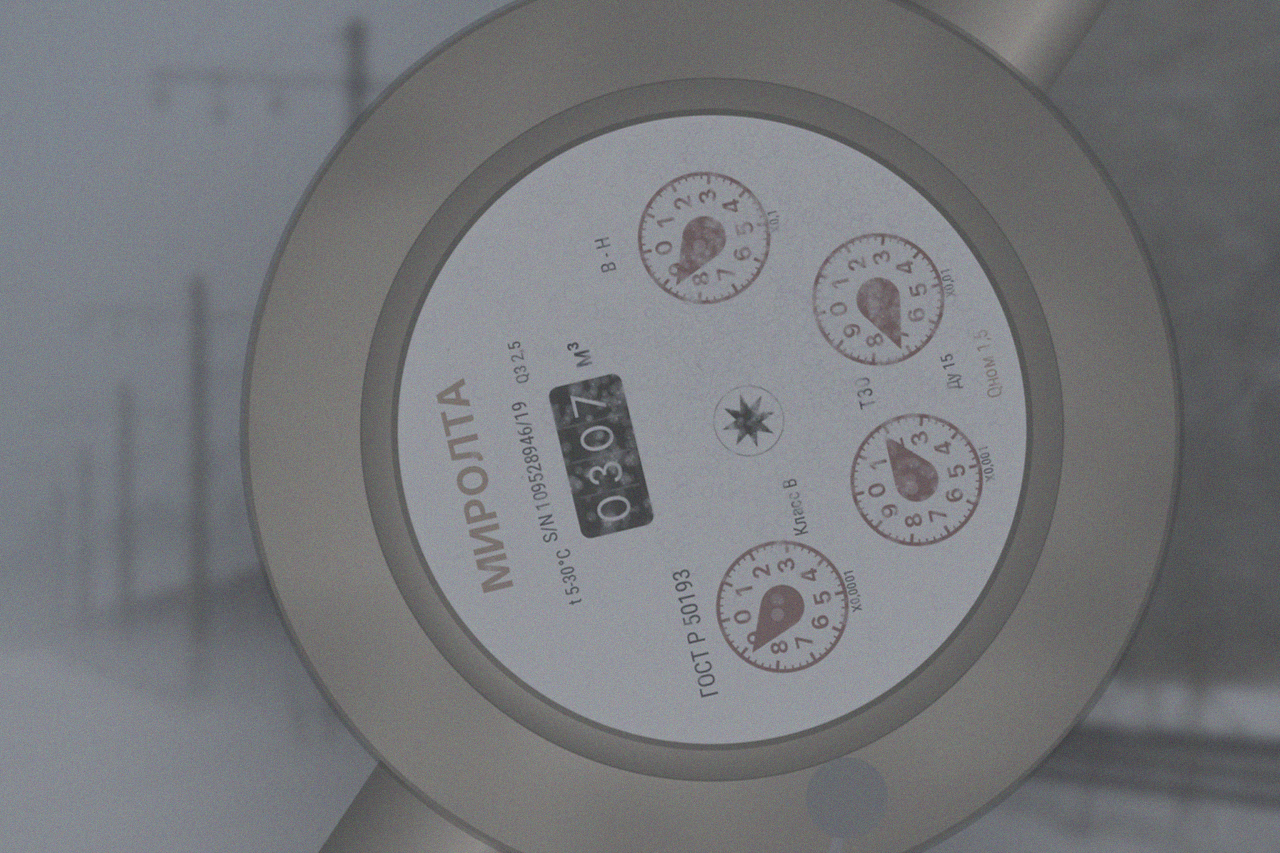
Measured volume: 307.8718 m³
